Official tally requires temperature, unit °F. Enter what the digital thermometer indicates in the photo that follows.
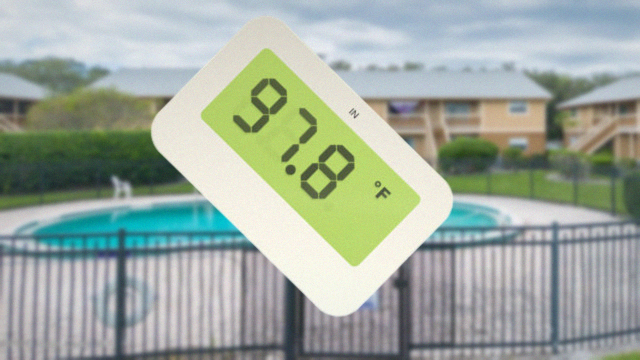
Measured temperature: 97.8 °F
